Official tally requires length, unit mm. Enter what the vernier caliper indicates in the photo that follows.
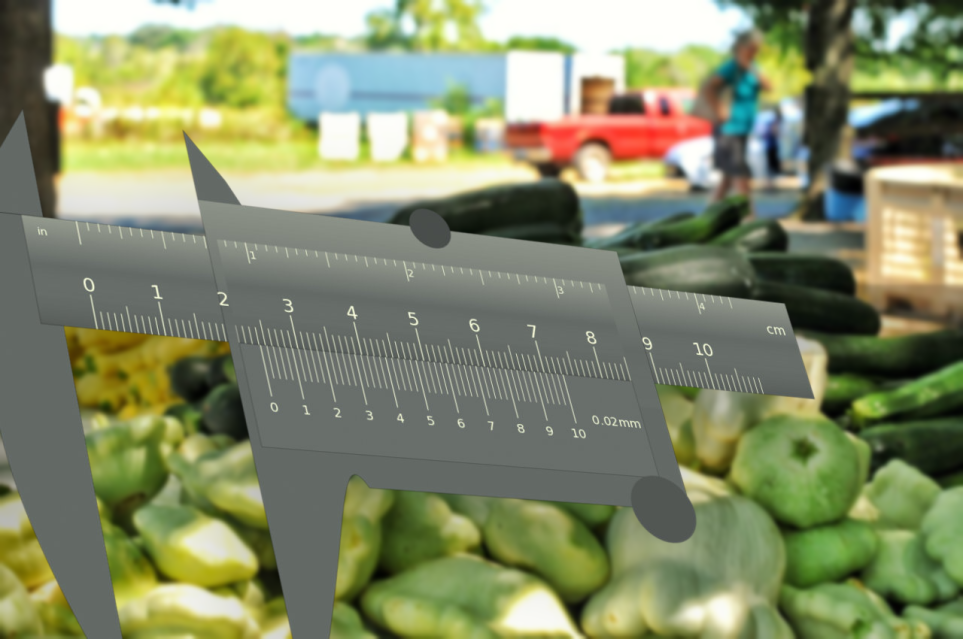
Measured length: 24.2 mm
